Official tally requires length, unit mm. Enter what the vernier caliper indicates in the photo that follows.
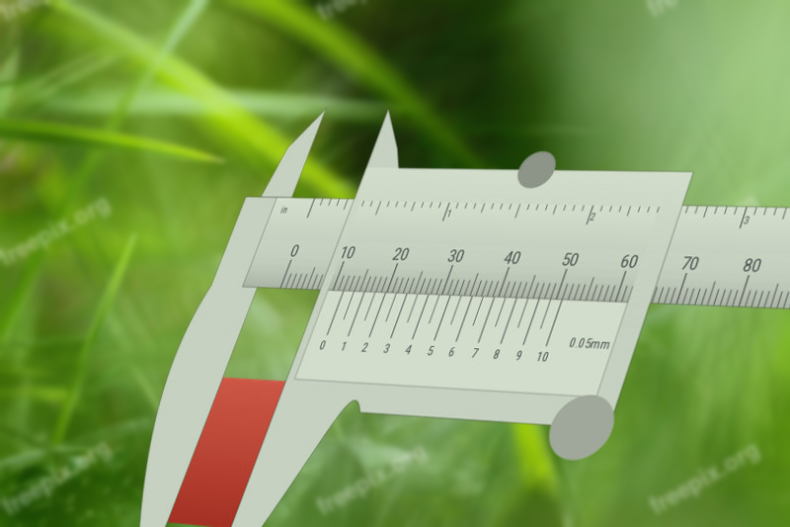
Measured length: 12.0 mm
